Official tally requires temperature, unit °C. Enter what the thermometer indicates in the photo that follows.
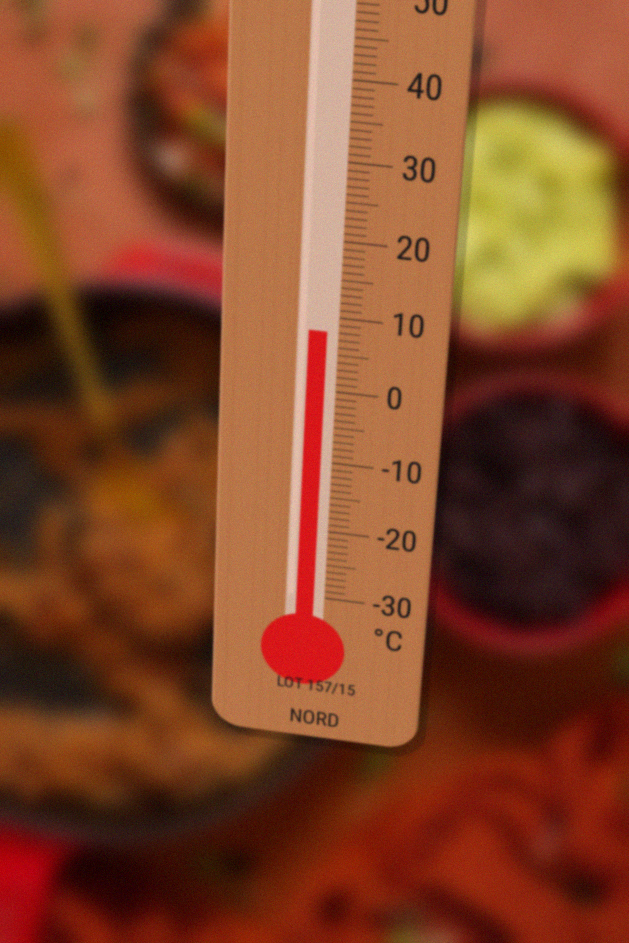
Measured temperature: 8 °C
